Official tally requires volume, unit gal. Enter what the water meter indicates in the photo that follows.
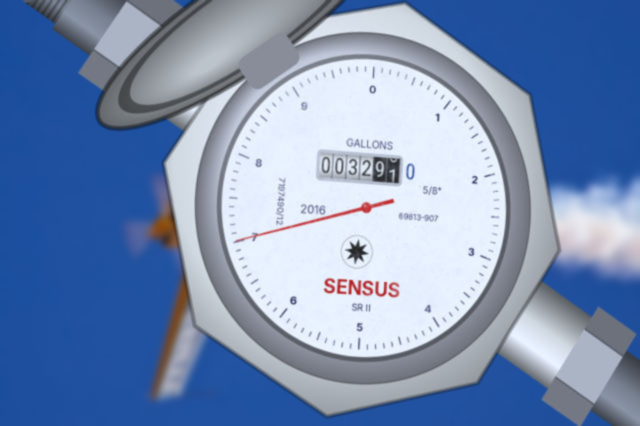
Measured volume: 32907.0 gal
